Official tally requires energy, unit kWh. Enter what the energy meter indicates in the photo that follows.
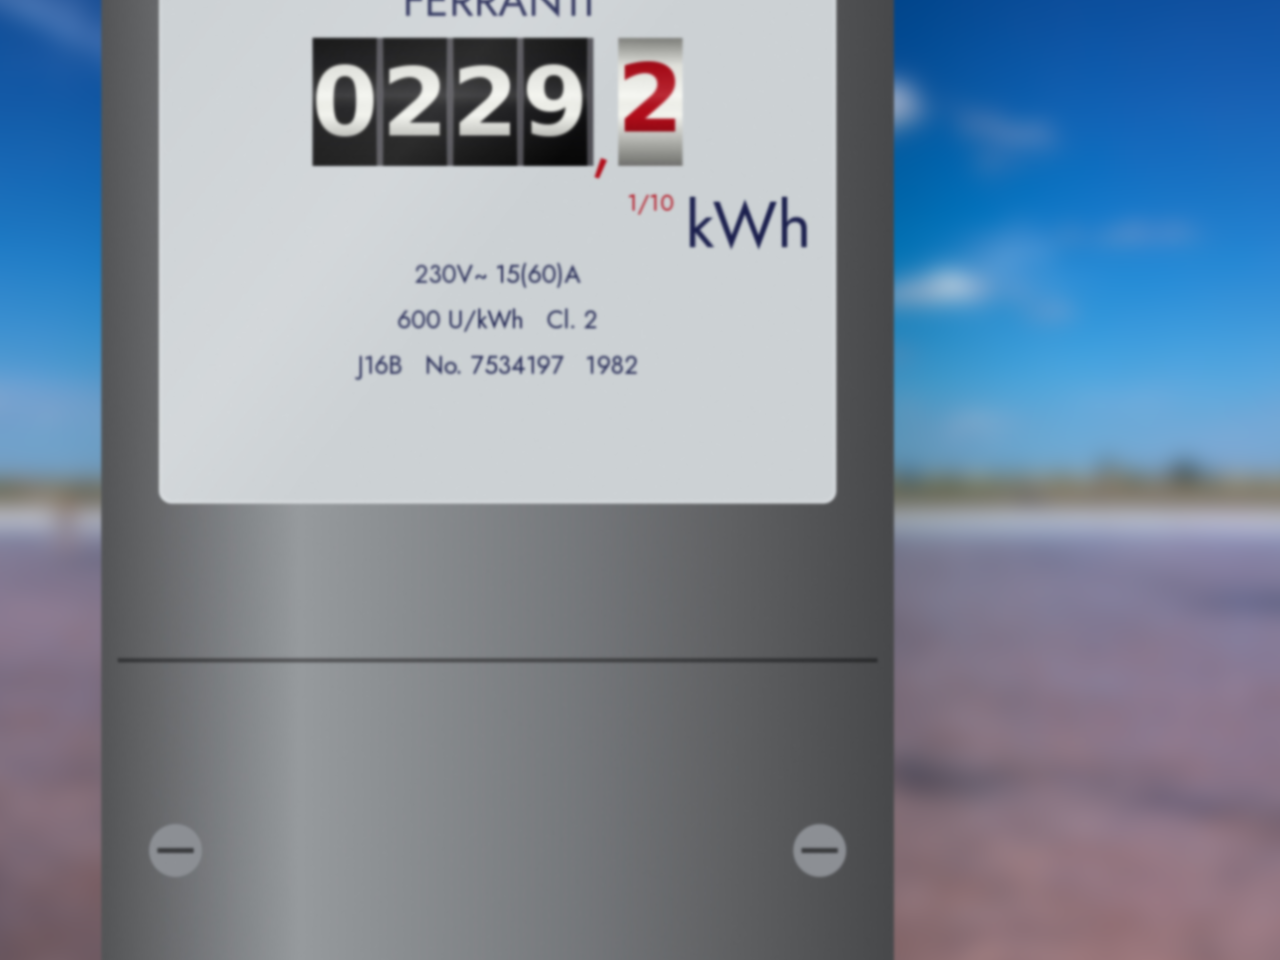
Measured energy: 229.2 kWh
